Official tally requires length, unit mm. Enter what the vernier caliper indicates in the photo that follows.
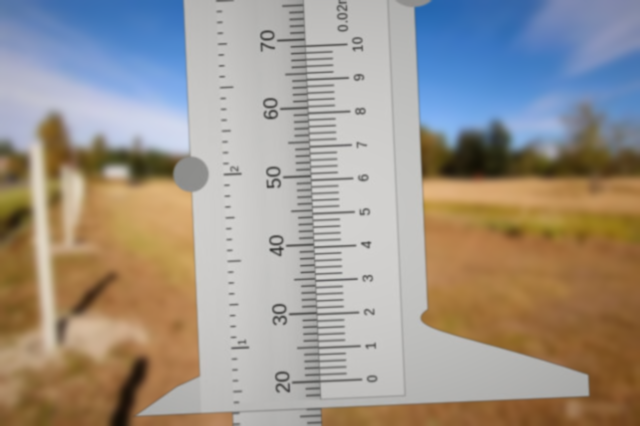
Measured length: 20.0 mm
